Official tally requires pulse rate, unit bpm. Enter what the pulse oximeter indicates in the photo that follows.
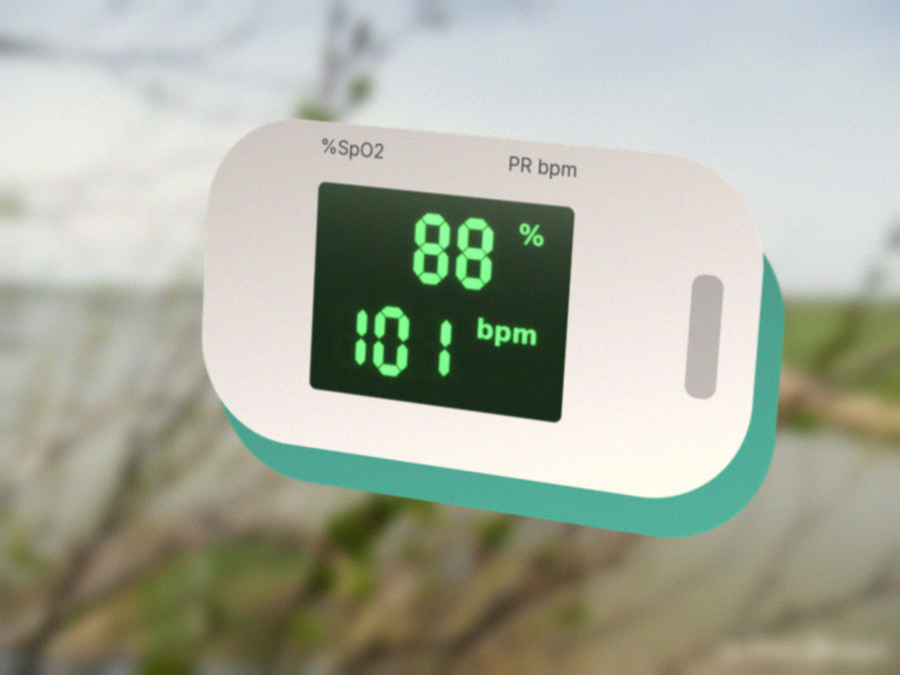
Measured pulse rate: 101 bpm
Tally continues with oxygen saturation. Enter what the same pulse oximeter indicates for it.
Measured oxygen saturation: 88 %
